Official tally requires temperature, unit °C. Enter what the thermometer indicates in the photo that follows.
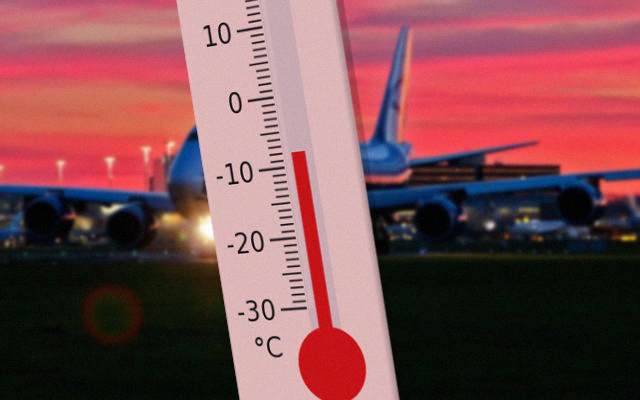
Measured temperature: -8 °C
